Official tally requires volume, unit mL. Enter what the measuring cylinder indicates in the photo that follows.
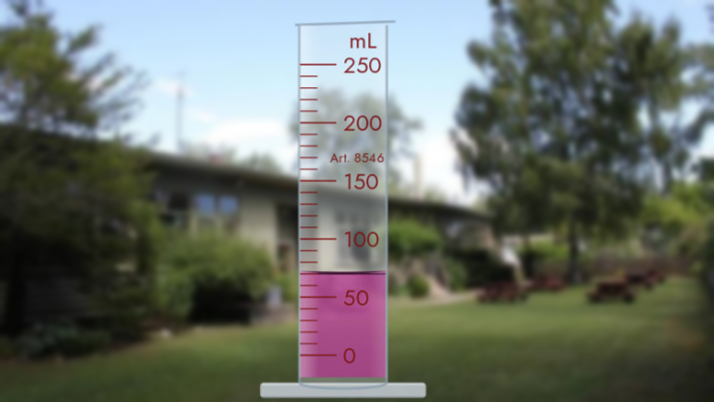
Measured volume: 70 mL
